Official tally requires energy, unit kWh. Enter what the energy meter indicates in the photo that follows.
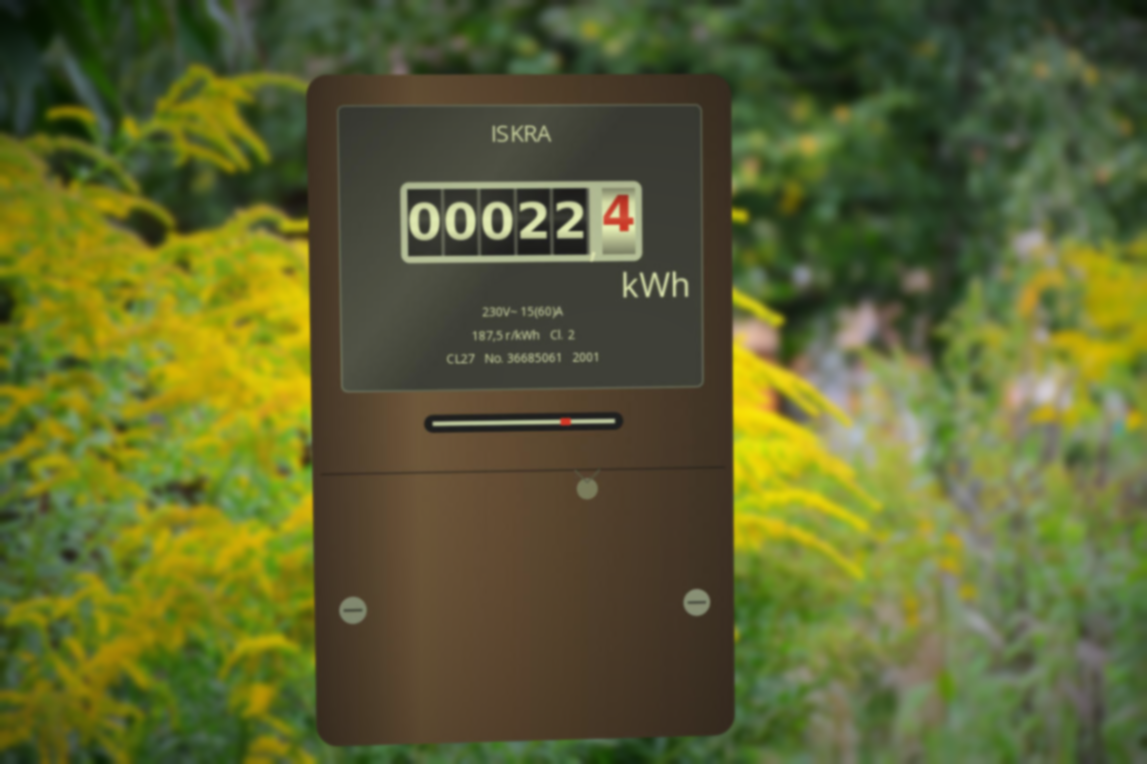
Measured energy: 22.4 kWh
